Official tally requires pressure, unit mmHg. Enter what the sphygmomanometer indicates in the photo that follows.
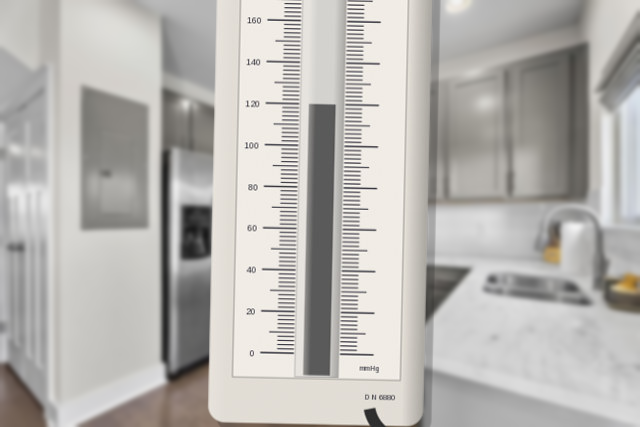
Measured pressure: 120 mmHg
